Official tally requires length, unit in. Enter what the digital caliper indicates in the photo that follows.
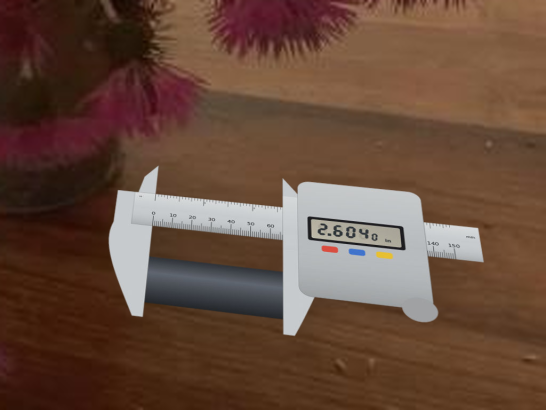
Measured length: 2.6040 in
